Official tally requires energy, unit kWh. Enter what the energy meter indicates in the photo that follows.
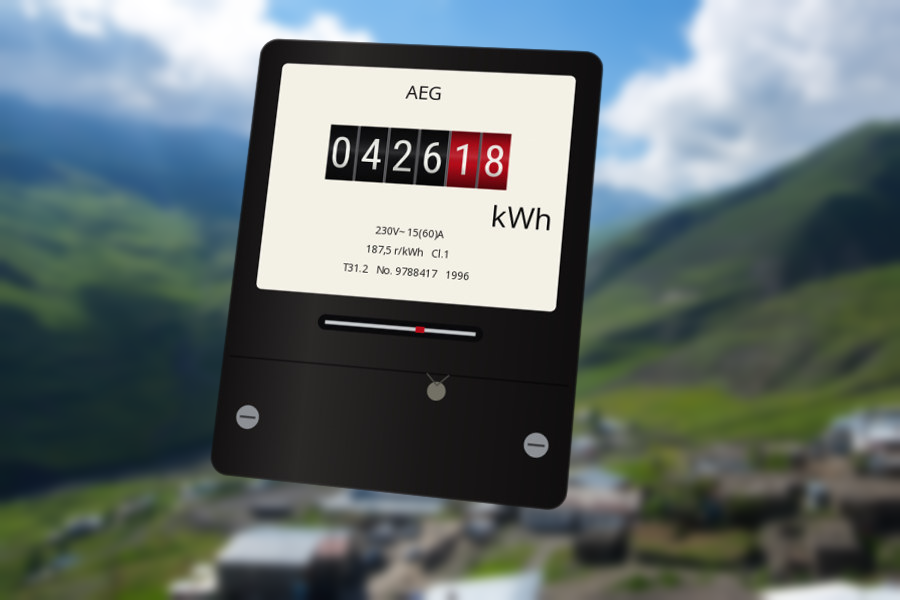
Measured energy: 426.18 kWh
